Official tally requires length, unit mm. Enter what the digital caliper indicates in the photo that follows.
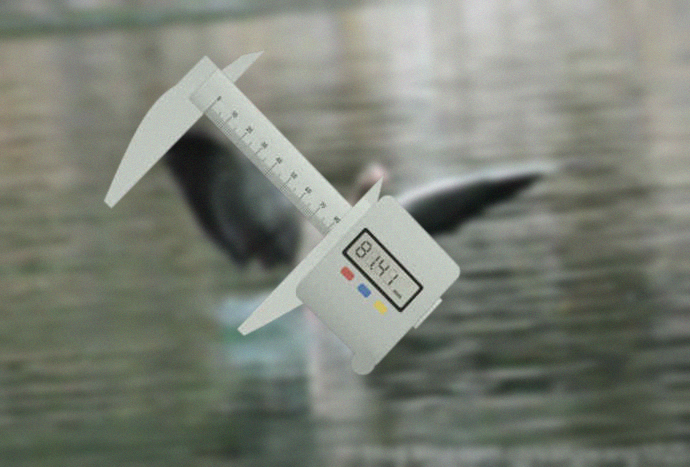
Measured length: 81.41 mm
